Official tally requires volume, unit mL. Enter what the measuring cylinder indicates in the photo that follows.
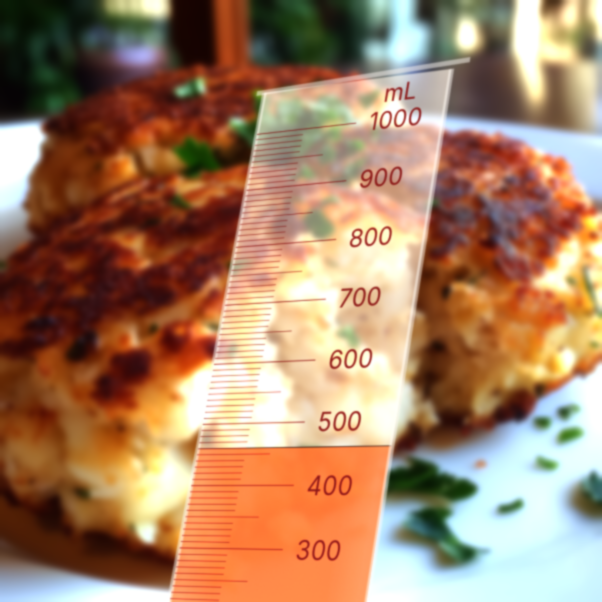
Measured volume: 460 mL
